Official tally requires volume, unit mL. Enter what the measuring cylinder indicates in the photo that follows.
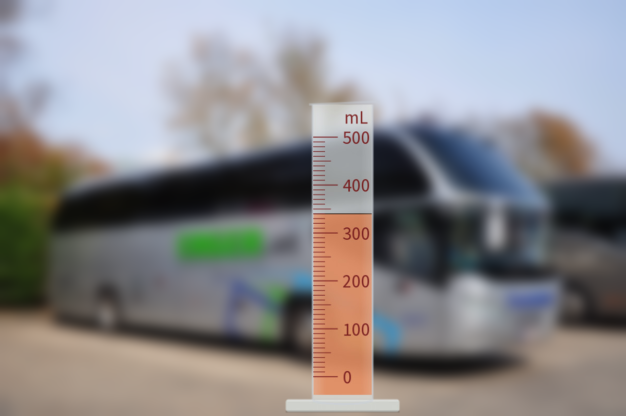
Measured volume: 340 mL
